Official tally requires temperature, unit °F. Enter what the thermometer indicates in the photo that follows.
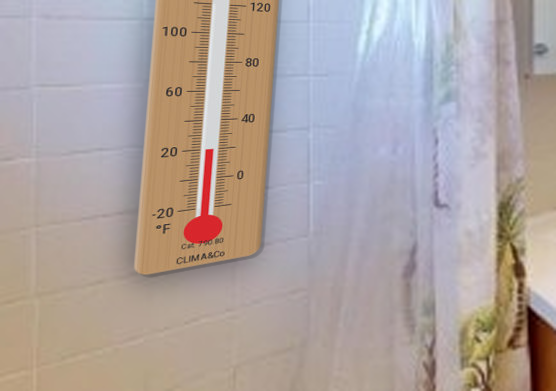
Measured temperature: 20 °F
